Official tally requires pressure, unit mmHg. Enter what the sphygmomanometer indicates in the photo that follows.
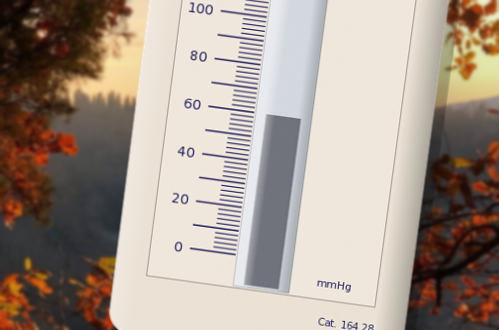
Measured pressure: 60 mmHg
